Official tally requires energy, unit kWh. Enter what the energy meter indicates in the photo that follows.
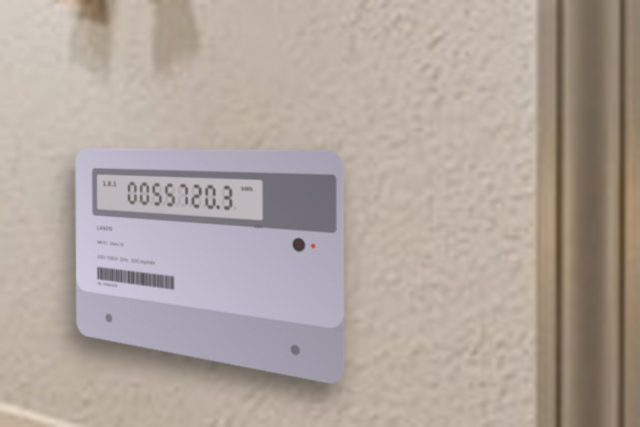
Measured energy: 55720.3 kWh
